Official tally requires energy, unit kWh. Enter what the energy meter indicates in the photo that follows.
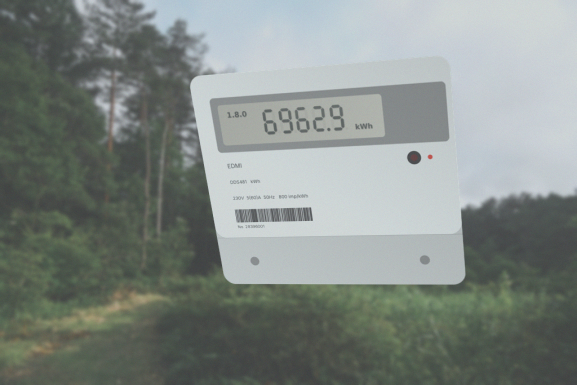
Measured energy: 6962.9 kWh
